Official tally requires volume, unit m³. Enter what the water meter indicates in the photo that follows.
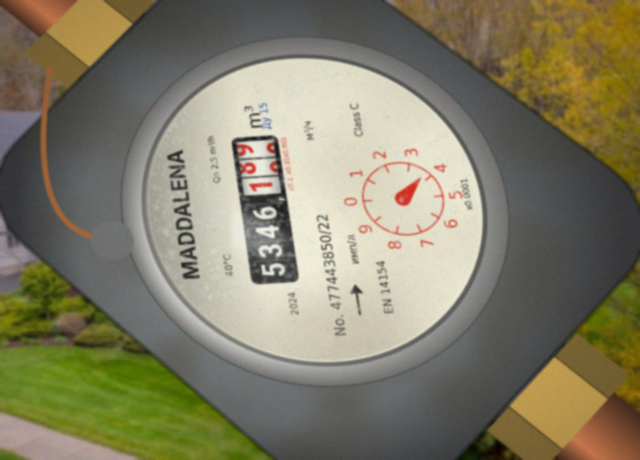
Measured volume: 5346.1893 m³
